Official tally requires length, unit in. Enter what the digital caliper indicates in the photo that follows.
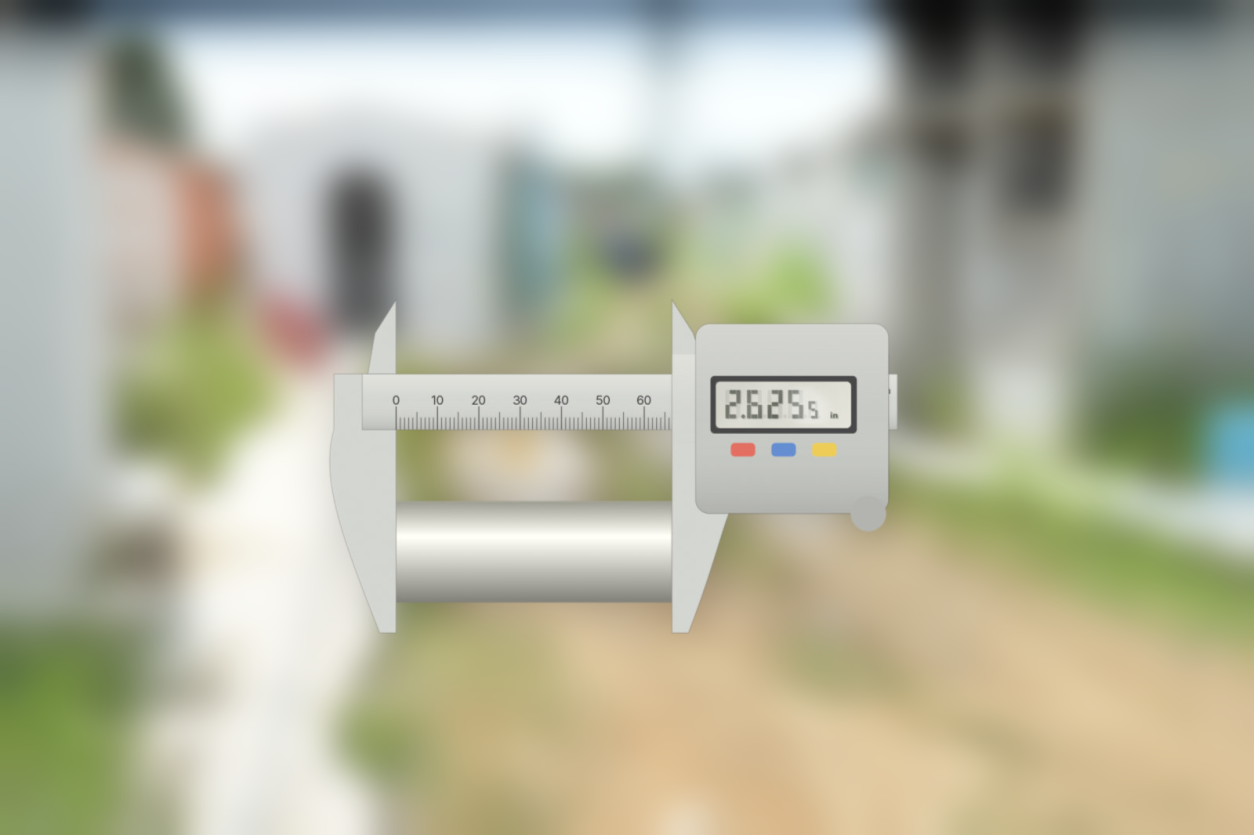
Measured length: 2.6255 in
